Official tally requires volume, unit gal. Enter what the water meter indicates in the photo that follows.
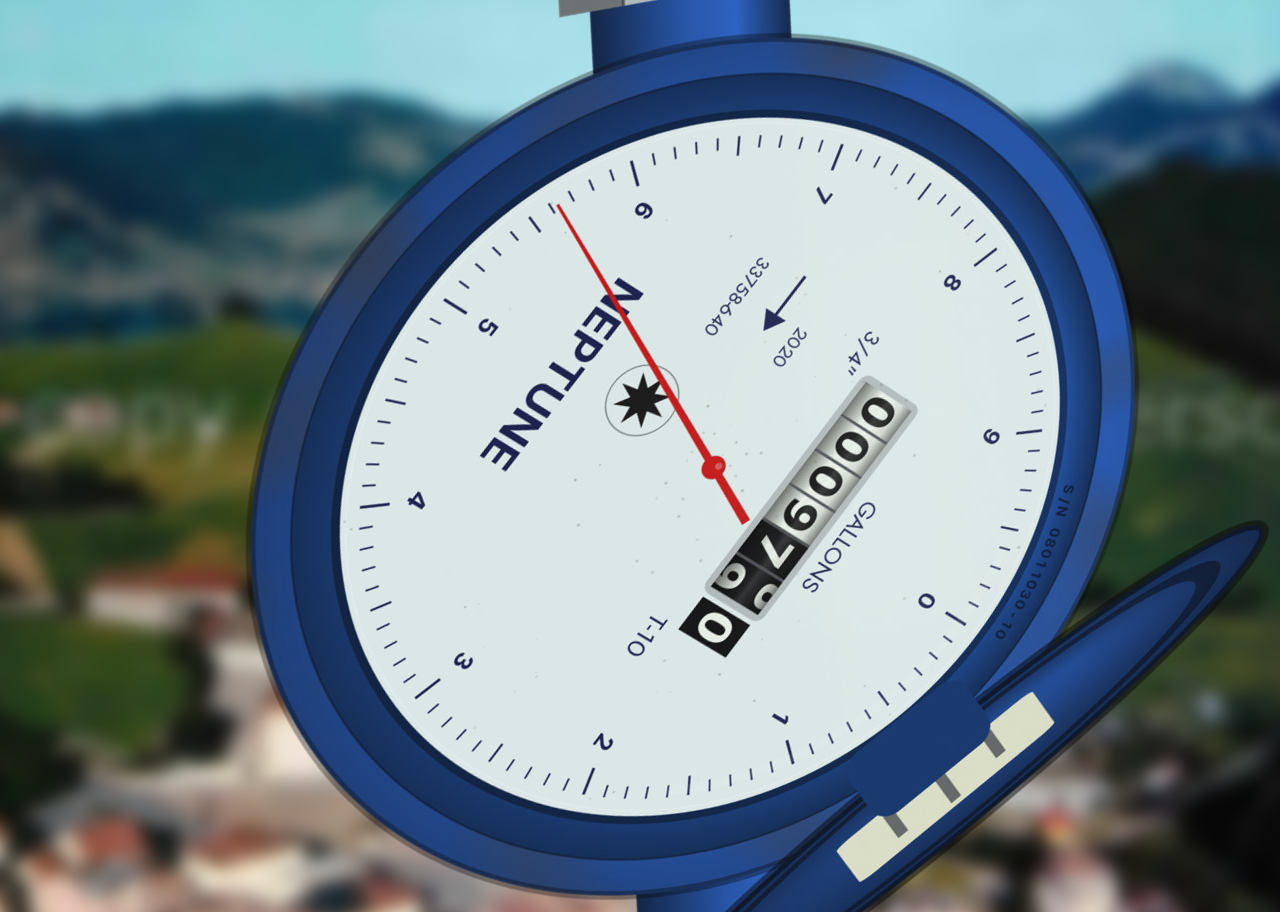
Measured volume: 9785.6 gal
